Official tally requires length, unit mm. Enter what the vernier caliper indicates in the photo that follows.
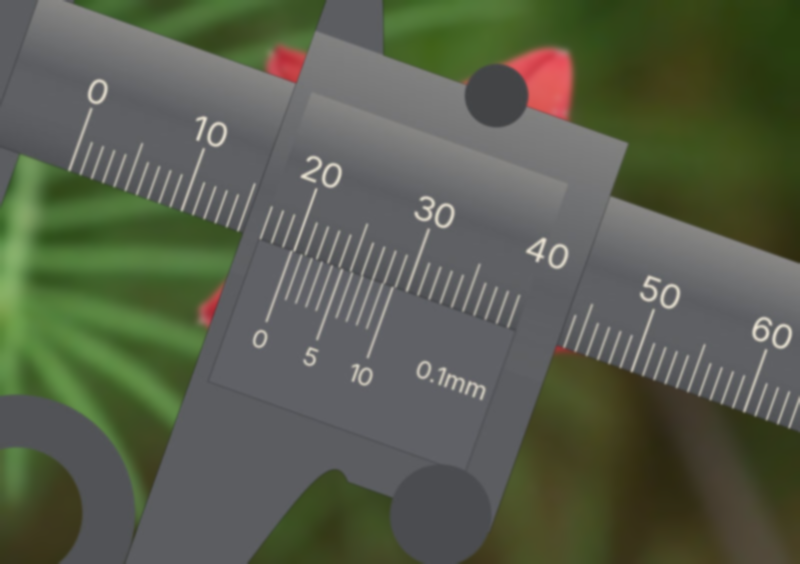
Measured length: 19.8 mm
